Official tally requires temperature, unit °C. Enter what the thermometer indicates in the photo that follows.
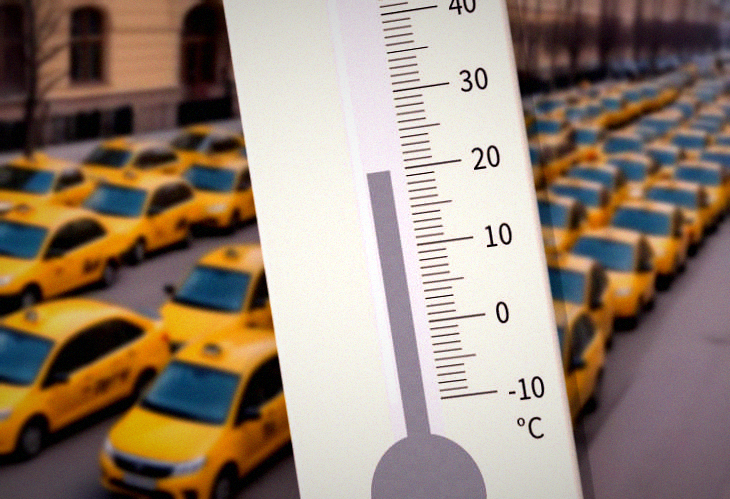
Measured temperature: 20 °C
